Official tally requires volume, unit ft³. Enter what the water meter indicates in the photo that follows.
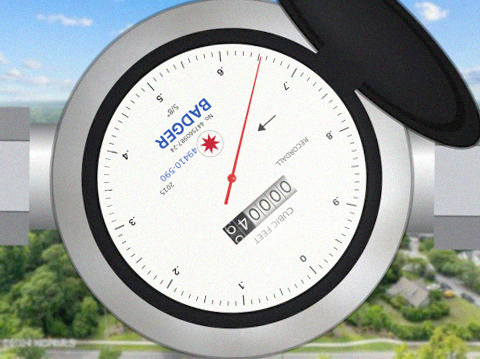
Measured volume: 48.65 ft³
